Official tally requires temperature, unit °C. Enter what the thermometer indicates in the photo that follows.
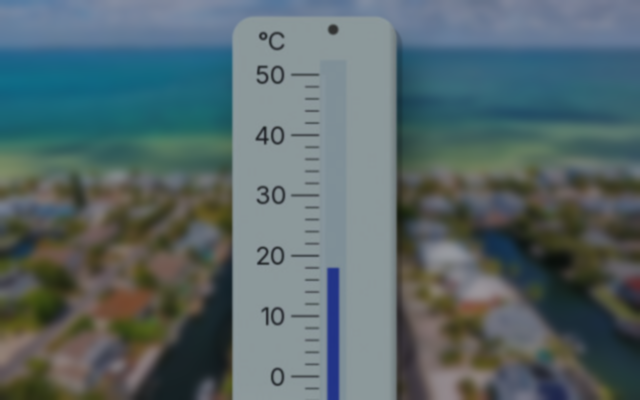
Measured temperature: 18 °C
